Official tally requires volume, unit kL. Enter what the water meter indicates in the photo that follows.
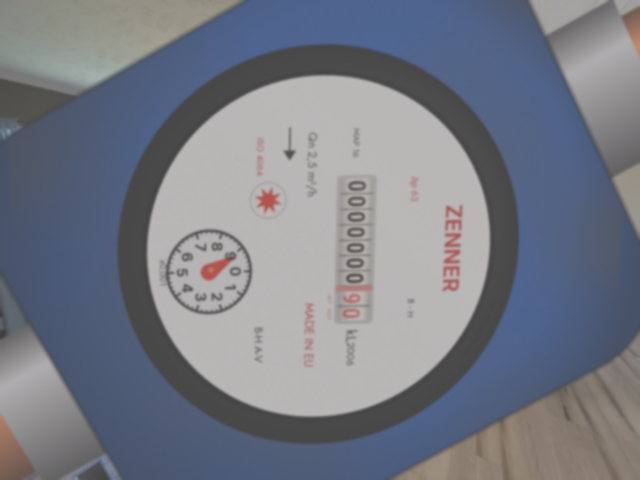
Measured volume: 0.899 kL
